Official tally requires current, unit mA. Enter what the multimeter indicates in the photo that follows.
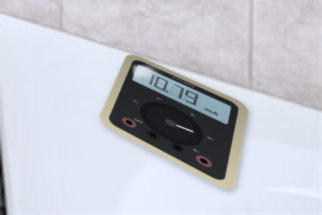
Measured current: 10.79 mA
